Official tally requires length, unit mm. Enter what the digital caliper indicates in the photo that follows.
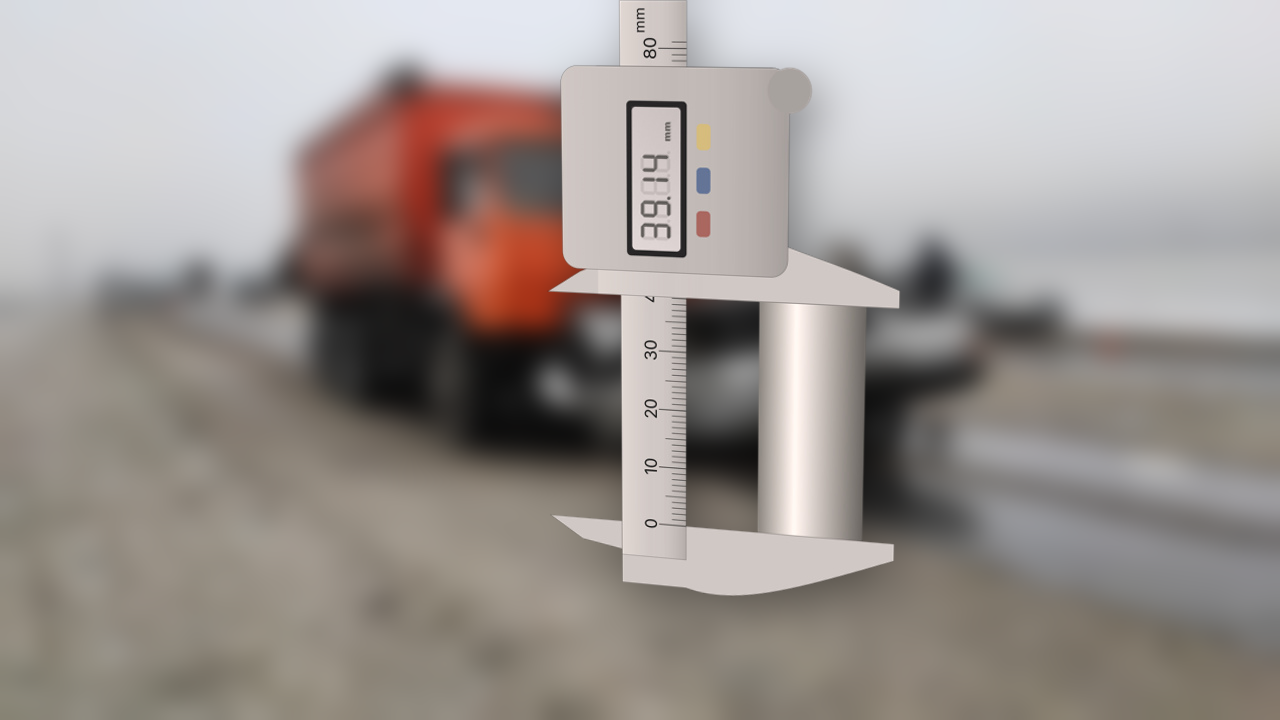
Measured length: 39.14 mm
